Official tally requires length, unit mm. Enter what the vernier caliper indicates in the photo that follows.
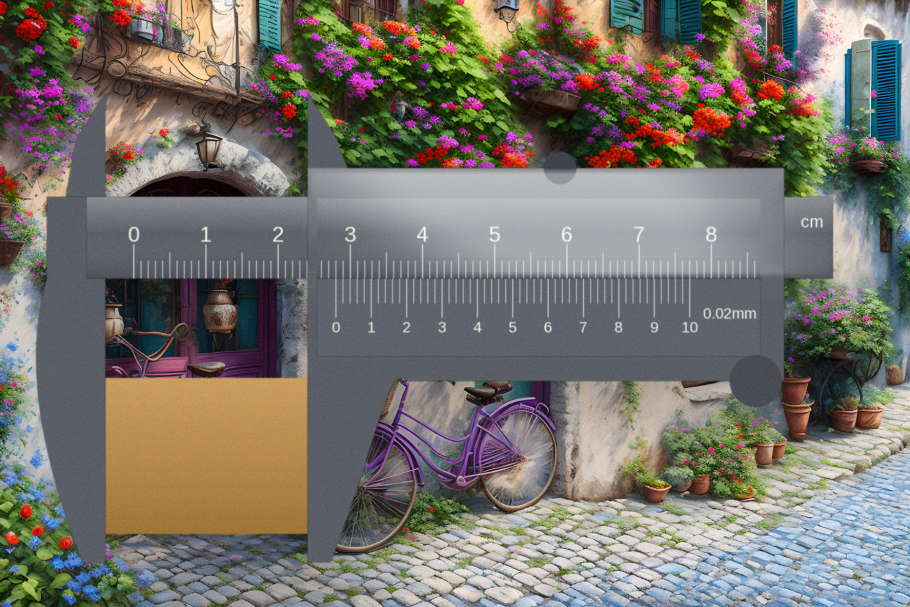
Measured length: 28.0 mm
